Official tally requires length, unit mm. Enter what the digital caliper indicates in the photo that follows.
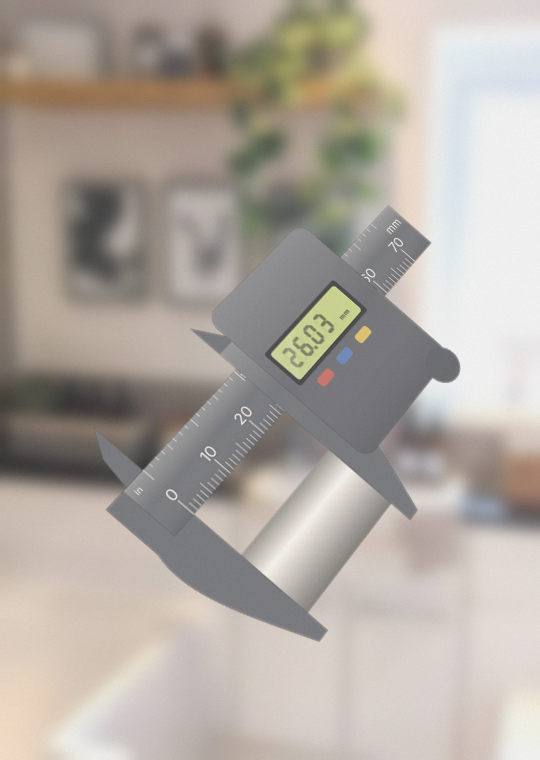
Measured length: 26.03 mm
